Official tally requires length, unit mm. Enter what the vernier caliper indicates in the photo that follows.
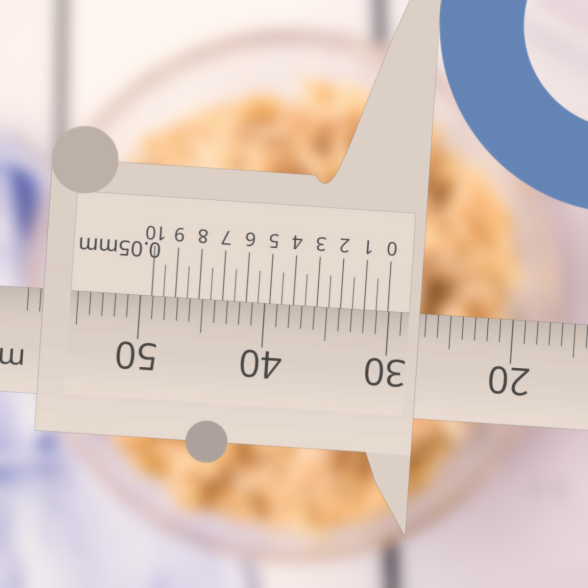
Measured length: 30.1 mm
